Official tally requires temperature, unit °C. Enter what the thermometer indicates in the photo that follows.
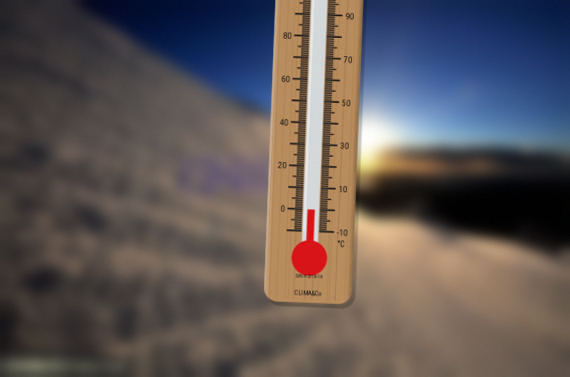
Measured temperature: 0 °C
